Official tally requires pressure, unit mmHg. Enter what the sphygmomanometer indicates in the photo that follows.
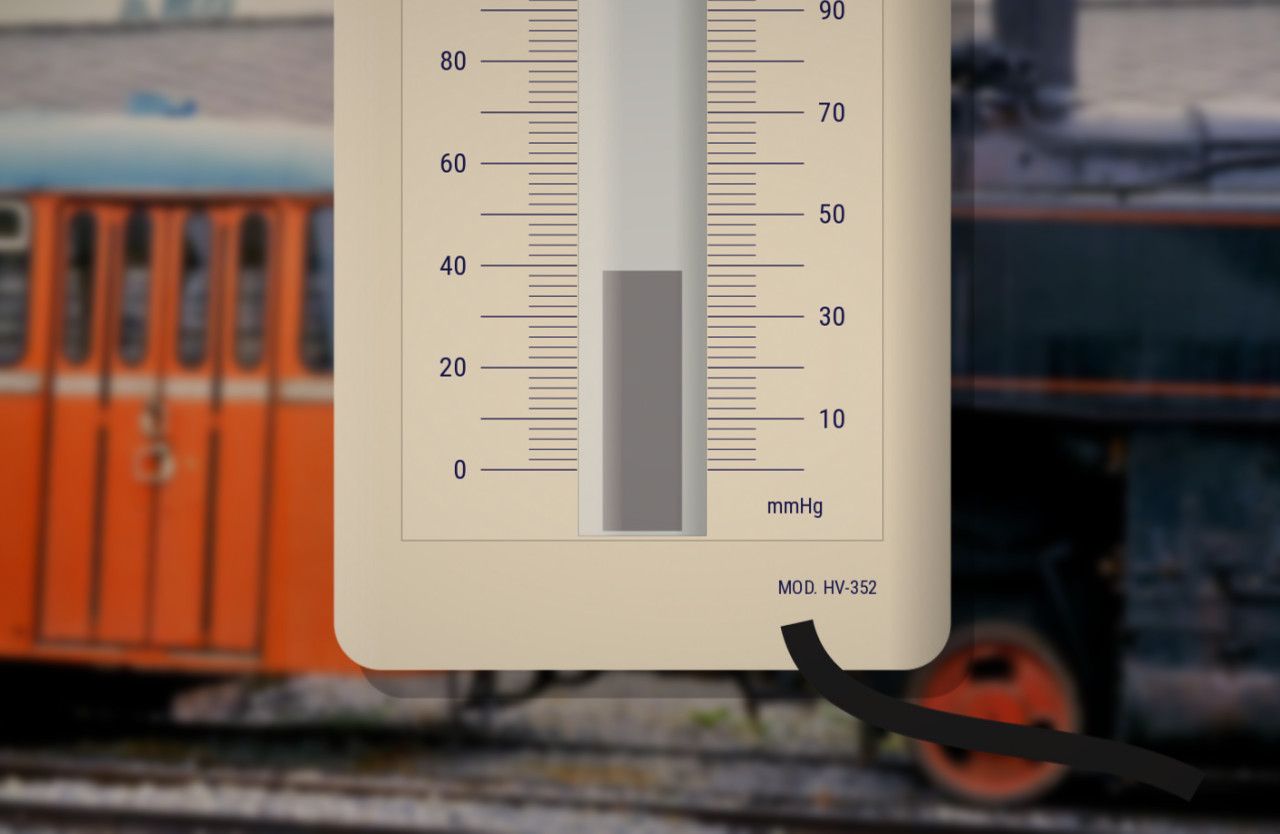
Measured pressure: 39 mmHg
